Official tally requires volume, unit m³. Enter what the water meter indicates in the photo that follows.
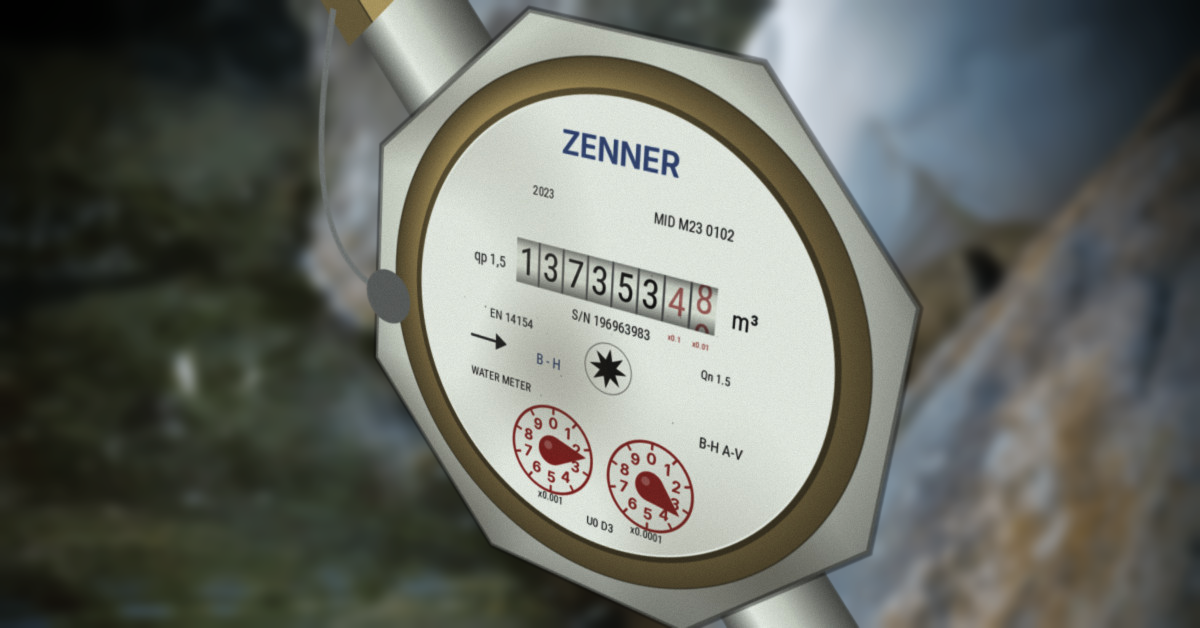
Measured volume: 137353.4823 m³
